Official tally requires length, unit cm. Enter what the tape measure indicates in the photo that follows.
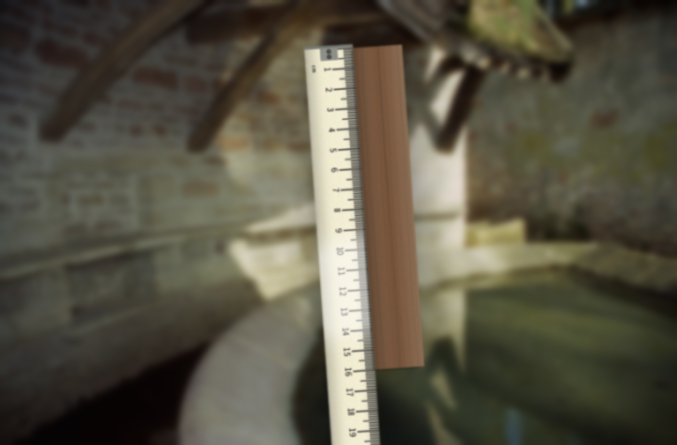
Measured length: 16 cm
